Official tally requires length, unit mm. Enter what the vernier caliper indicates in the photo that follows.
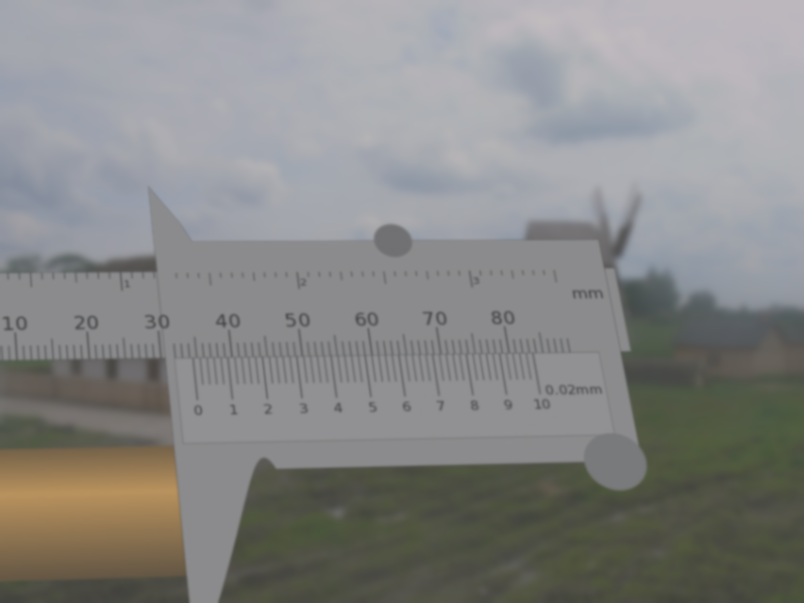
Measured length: 34.5 mm
